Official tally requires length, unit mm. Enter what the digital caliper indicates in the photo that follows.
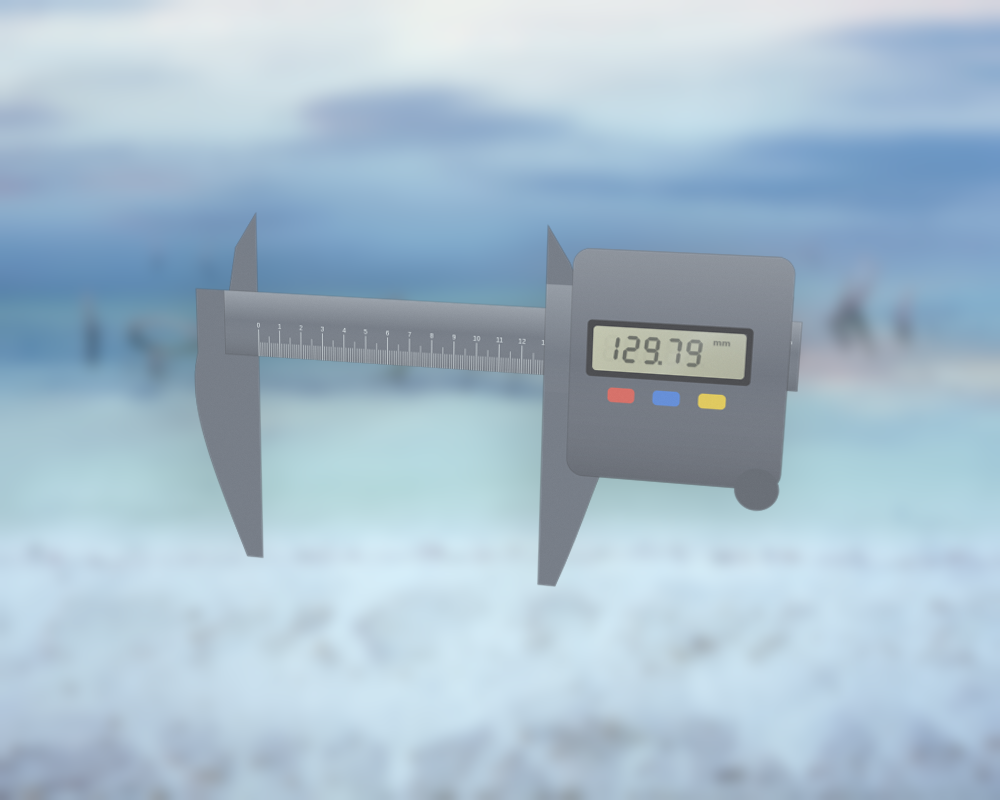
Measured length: 129.79 mm
